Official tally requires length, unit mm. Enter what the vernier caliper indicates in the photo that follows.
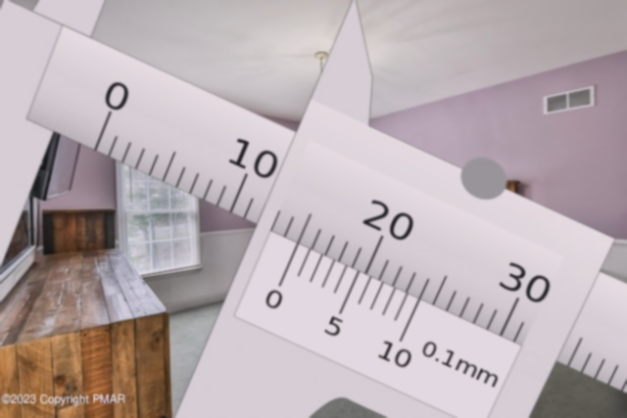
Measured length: 15.0 mm
